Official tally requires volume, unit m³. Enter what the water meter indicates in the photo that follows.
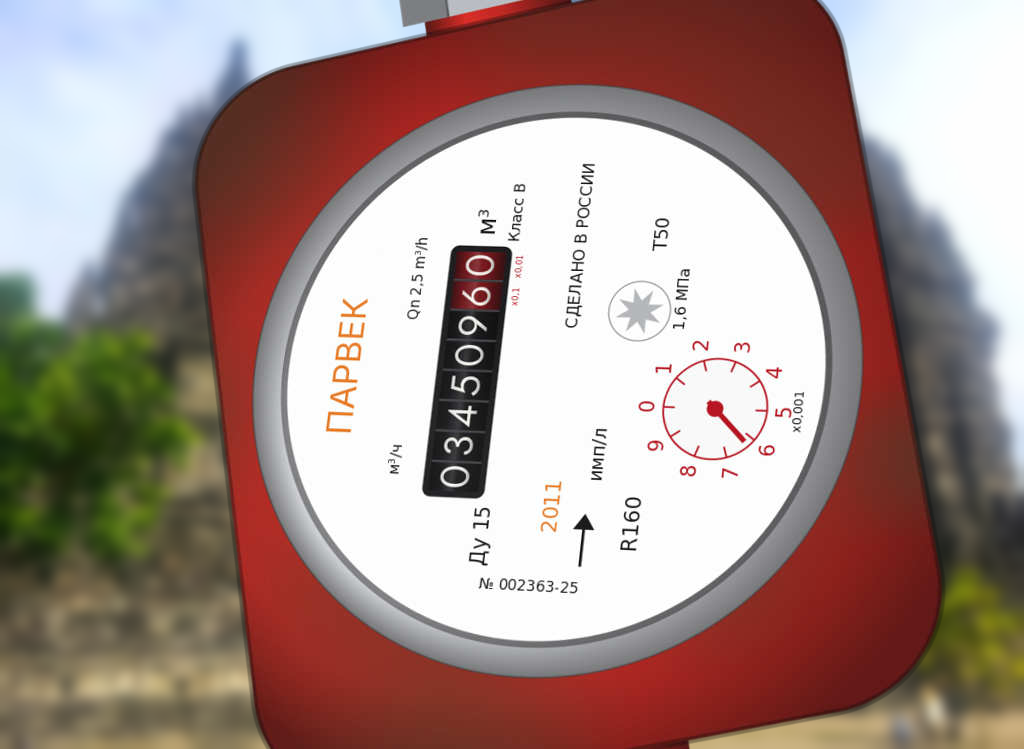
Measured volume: 34509.606 m³
